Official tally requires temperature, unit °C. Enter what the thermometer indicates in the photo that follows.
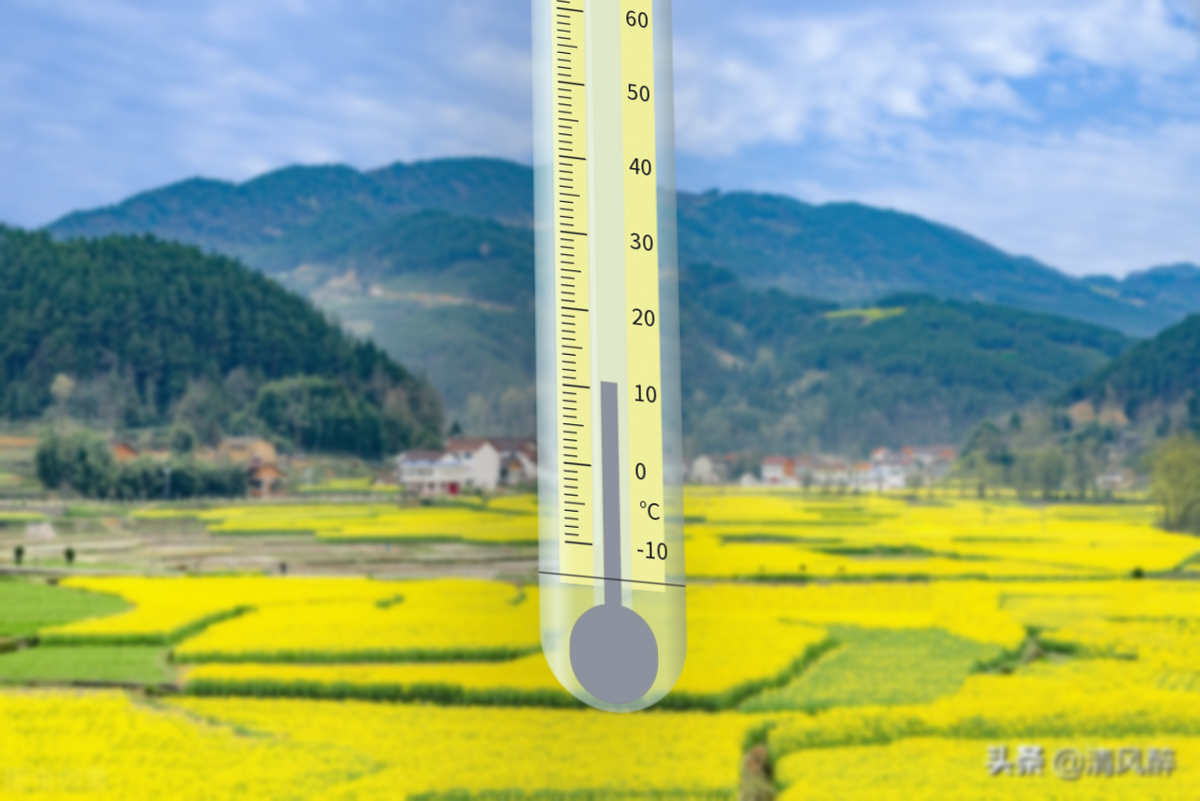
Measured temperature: 11 °C
